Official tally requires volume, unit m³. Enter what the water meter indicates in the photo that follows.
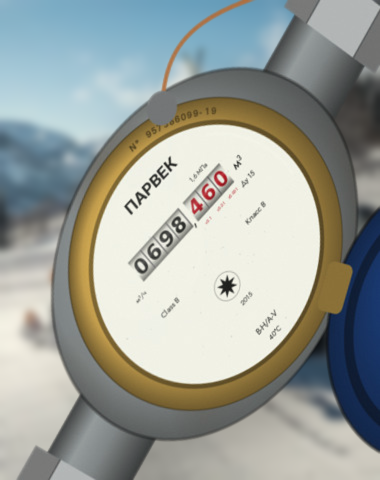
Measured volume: 698.460 m³
